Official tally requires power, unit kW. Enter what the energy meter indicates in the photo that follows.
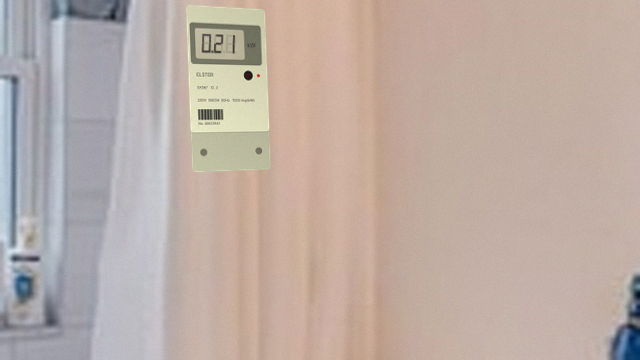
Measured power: 0.21 kW
